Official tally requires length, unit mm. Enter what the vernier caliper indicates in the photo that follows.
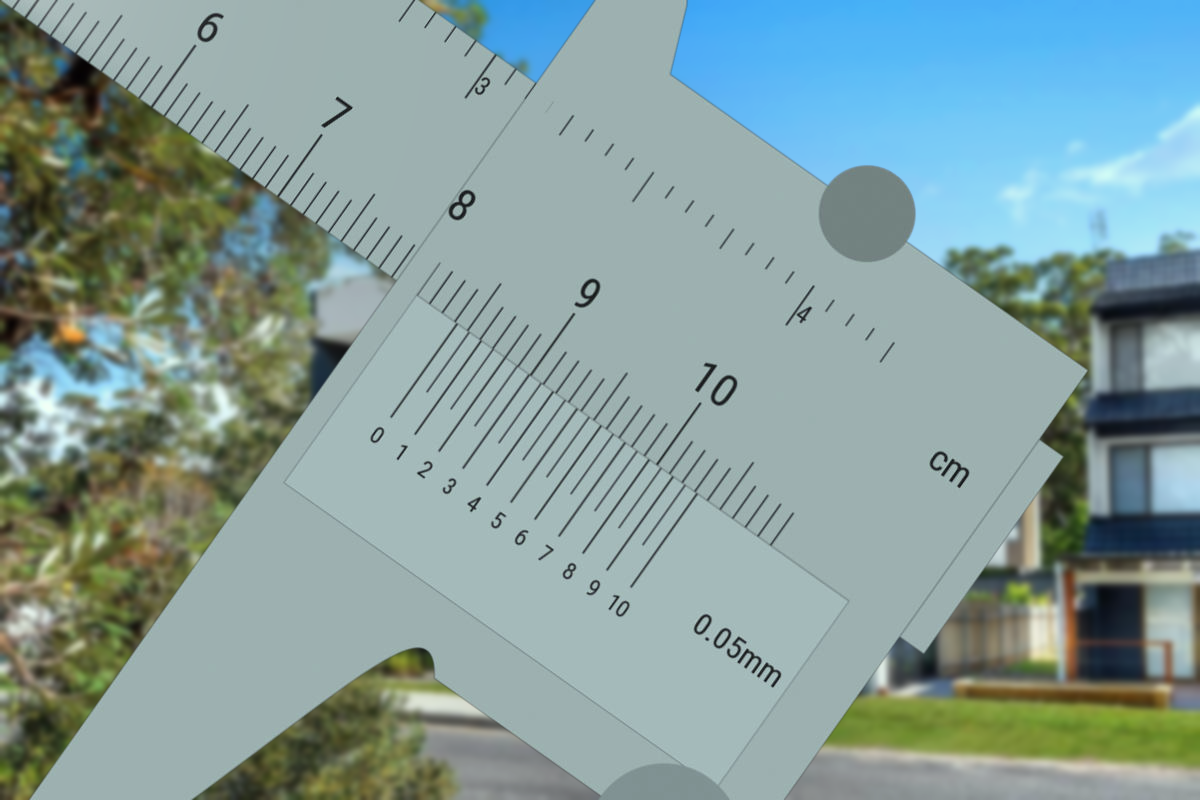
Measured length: 84.2 mm
